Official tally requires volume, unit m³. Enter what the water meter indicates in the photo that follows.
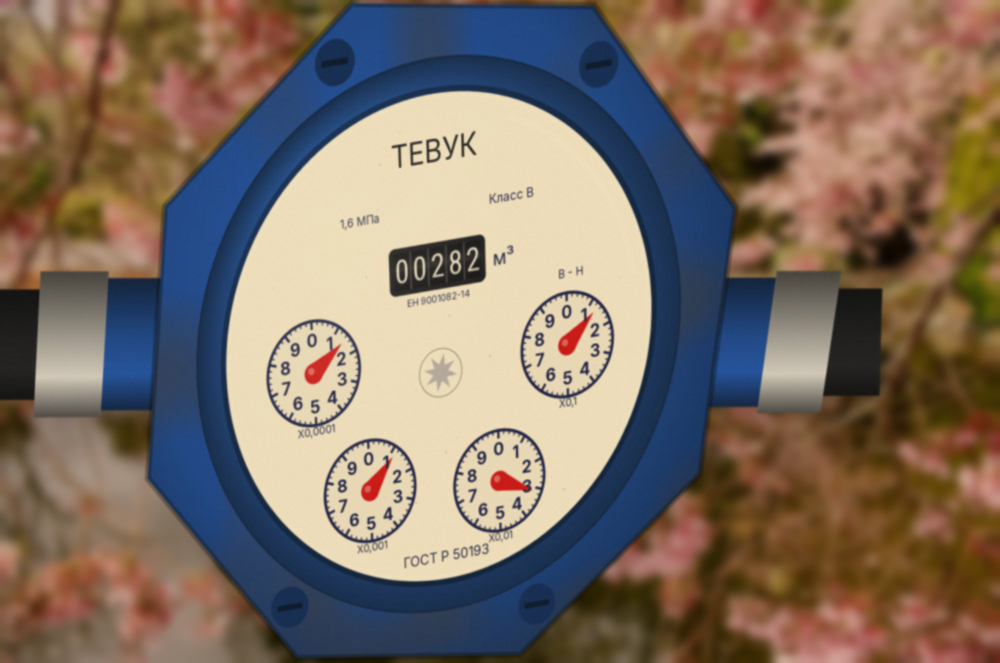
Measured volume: 282.1311 m³
